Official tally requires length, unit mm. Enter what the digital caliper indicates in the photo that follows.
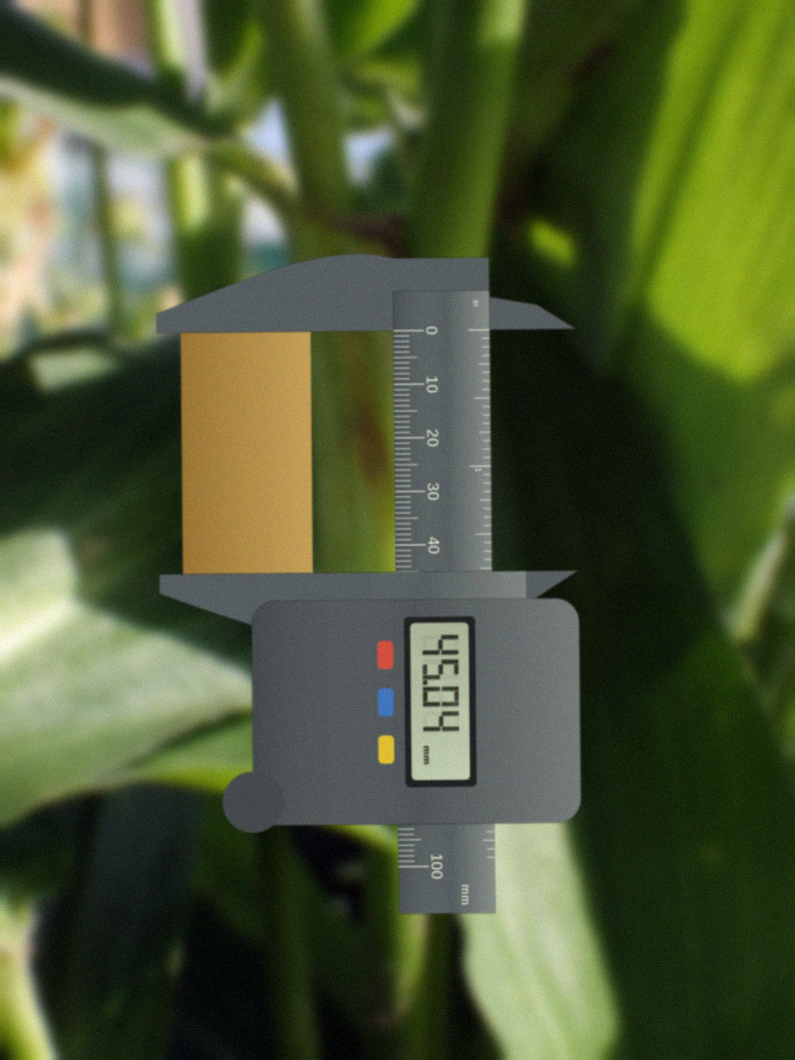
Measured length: 45.04 mm
